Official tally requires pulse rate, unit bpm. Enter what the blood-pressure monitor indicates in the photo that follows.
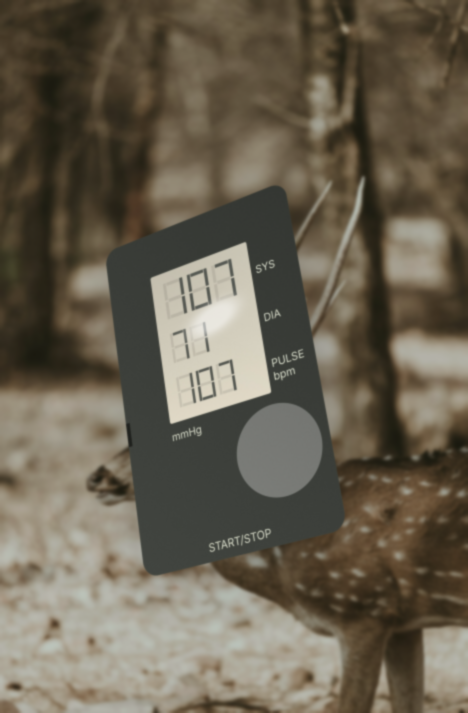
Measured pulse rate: 107 bpm
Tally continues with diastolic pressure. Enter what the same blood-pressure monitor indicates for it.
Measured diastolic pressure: 71 mmHg
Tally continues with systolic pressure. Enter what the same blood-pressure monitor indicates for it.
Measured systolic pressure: 107 mmHg
